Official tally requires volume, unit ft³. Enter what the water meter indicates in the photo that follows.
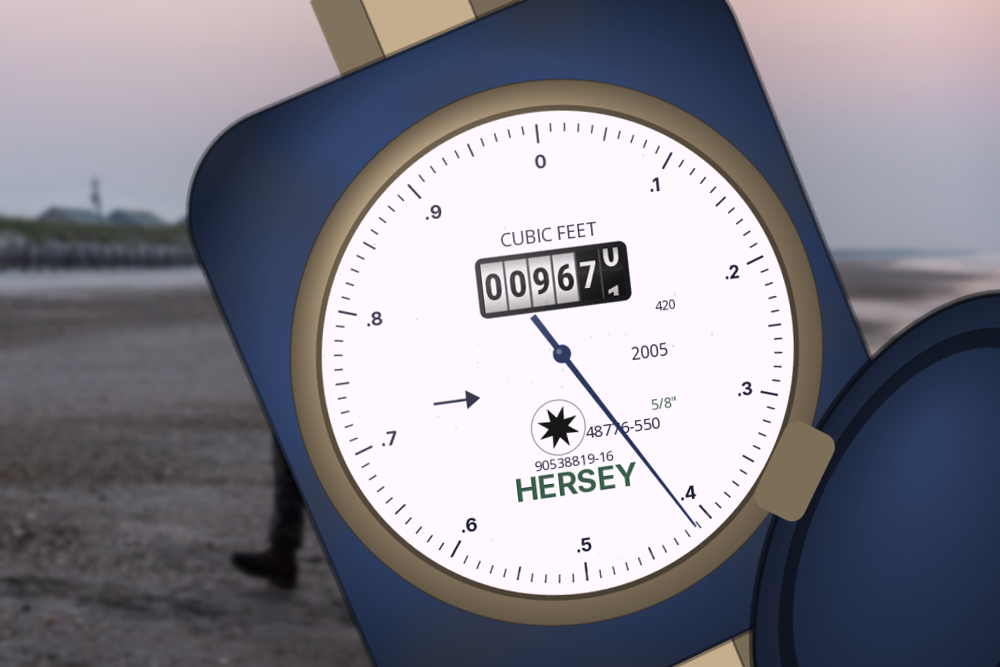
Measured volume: 9670.41 ft³
